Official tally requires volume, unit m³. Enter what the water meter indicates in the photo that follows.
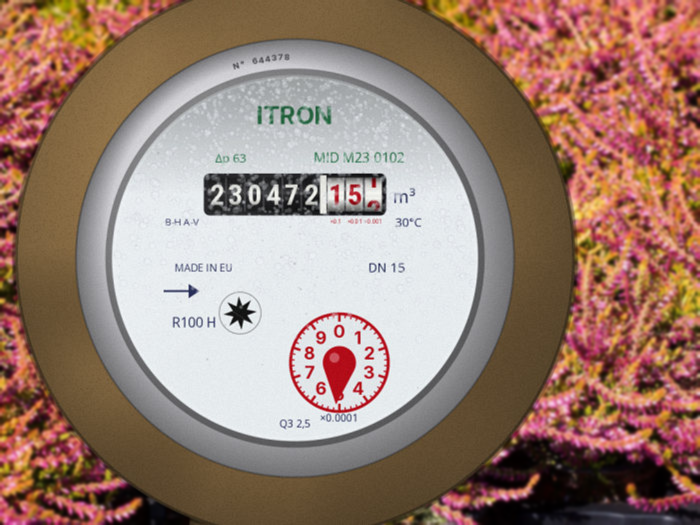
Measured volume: 230472.1515 m³
